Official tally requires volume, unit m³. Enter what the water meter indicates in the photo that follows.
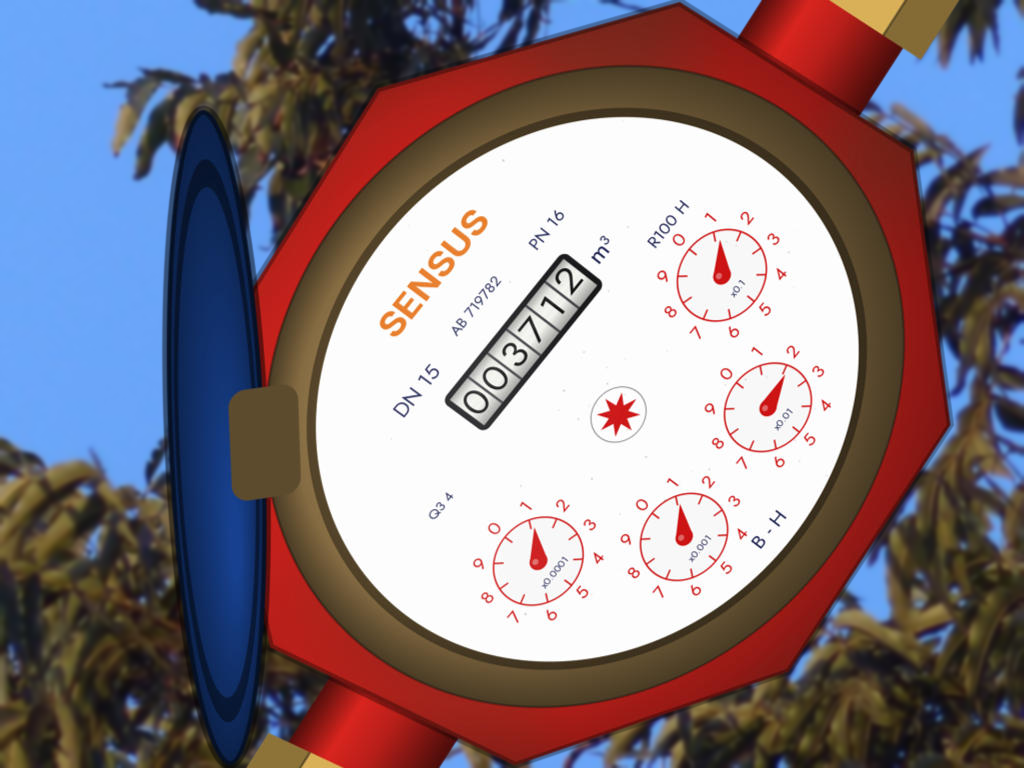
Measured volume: 3712.1211 m³
